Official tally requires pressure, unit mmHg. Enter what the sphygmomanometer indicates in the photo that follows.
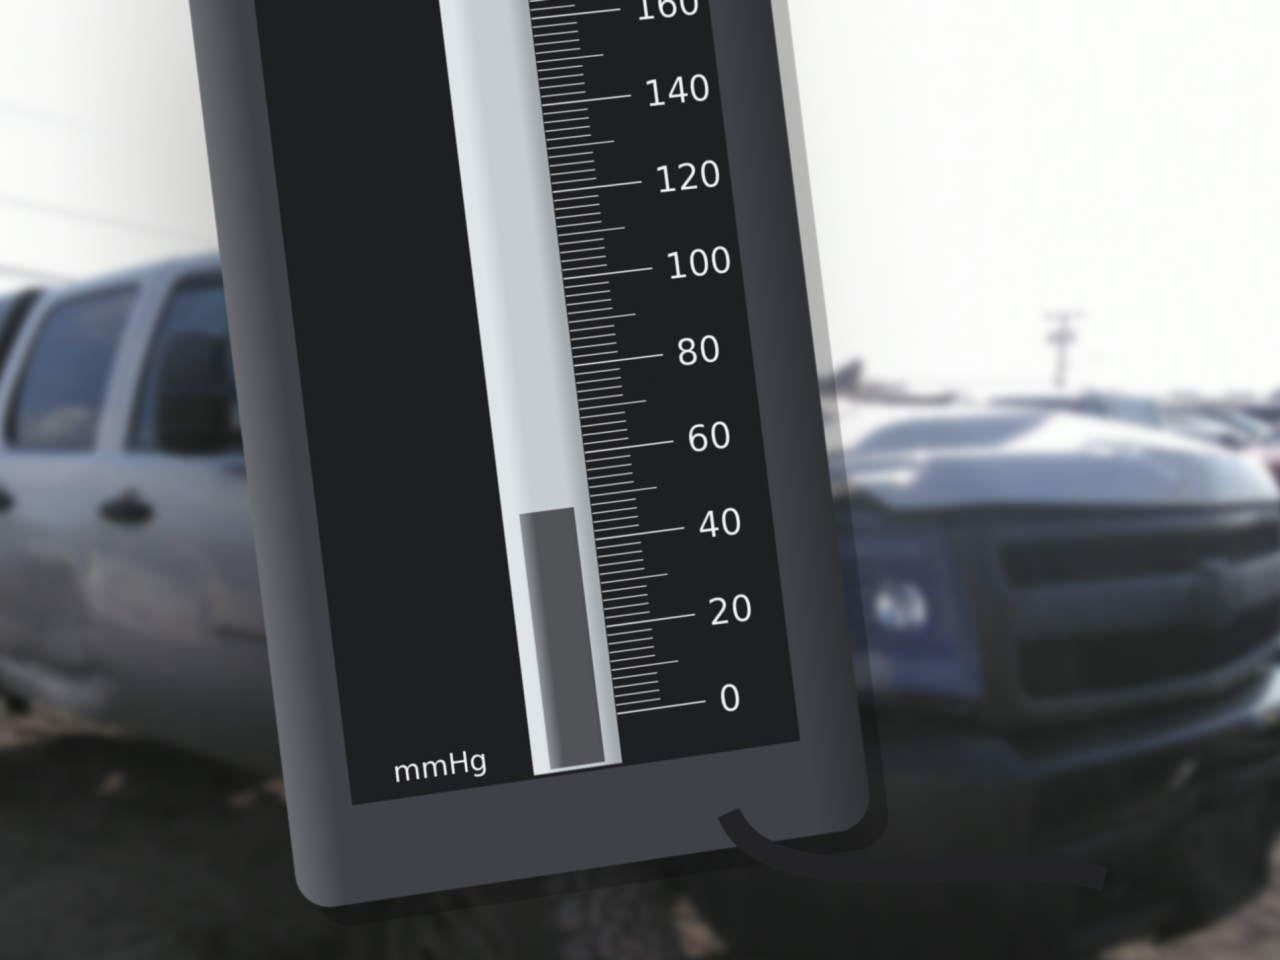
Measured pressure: 48 mmHg
